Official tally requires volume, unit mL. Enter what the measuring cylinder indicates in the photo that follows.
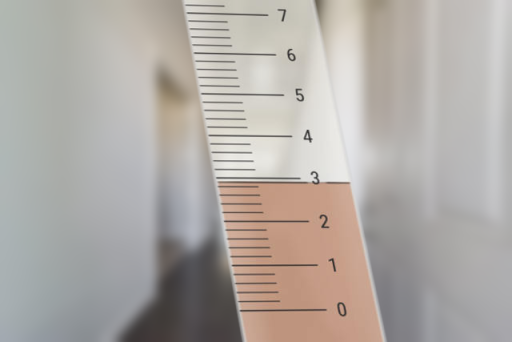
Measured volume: 2.9 mL
